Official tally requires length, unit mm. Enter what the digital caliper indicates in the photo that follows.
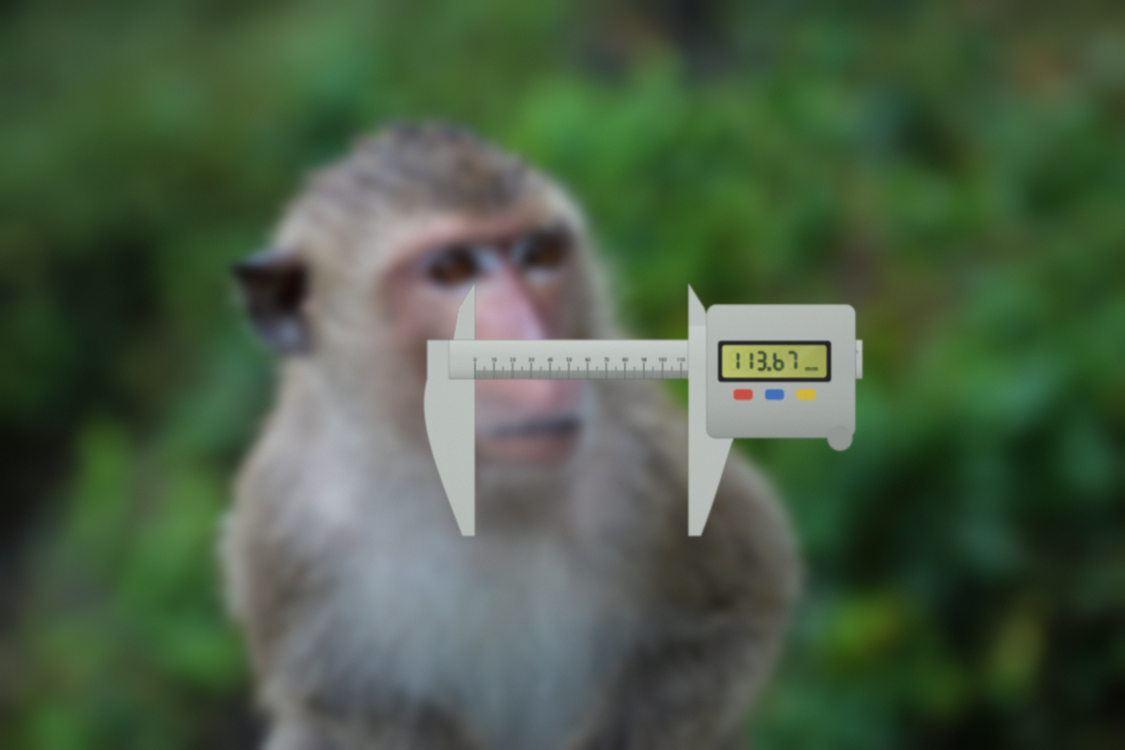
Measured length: 113.67 mm
